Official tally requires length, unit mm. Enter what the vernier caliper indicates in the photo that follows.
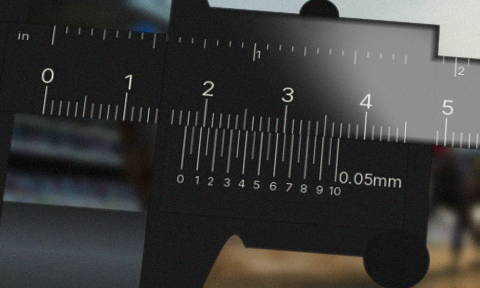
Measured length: 17.8 mm
